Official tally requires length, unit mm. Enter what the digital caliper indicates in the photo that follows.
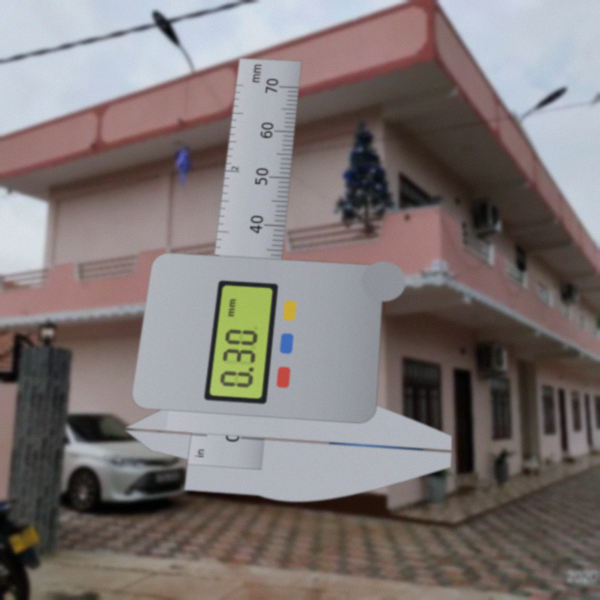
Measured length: 0.30 mm
